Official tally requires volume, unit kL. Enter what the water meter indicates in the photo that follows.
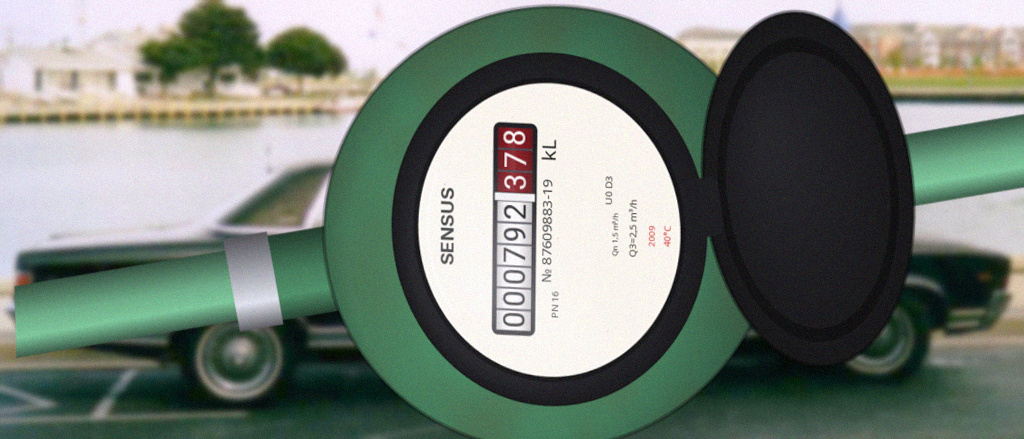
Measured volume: 792.378 kL
